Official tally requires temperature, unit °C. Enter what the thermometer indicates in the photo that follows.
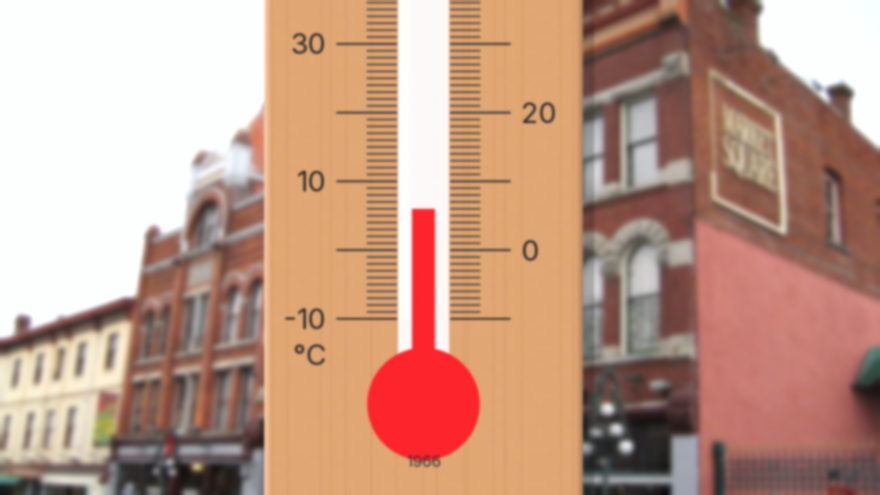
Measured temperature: 6 °C
